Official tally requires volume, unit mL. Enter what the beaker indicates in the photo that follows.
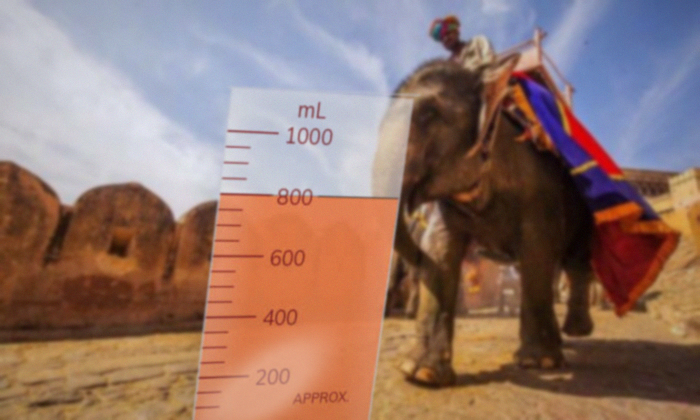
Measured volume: 800 mL
